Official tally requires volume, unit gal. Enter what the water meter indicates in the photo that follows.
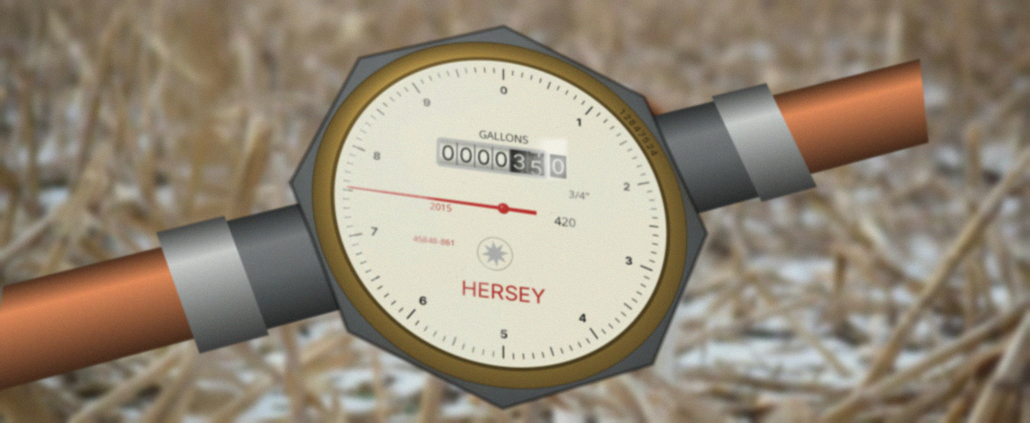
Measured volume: 347.5 gal
